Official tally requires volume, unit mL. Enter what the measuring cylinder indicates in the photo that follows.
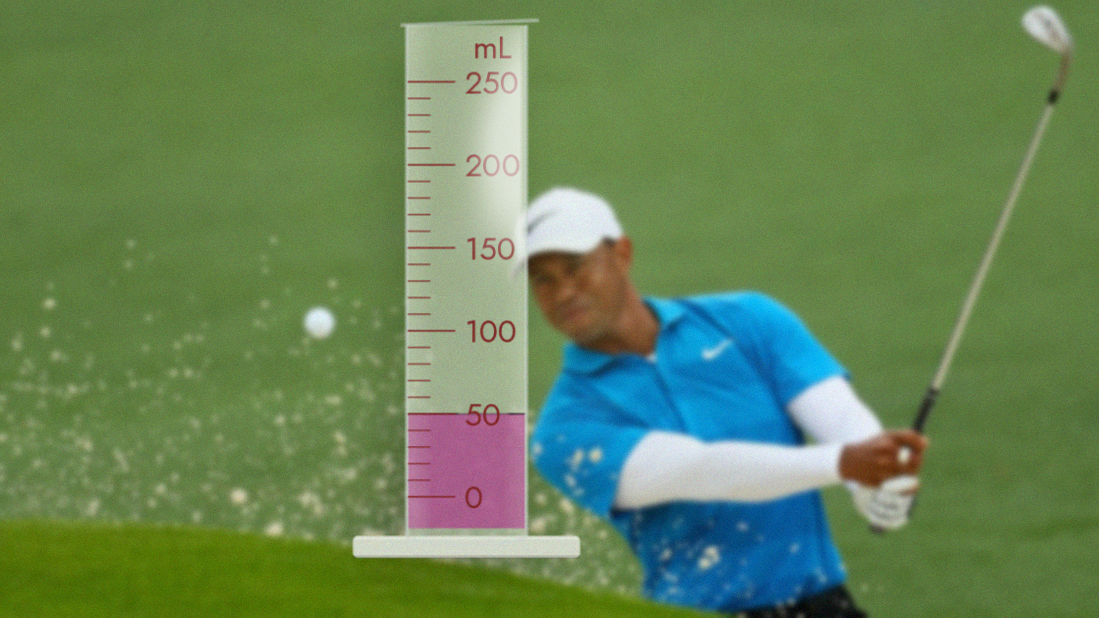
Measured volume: 50 mL
